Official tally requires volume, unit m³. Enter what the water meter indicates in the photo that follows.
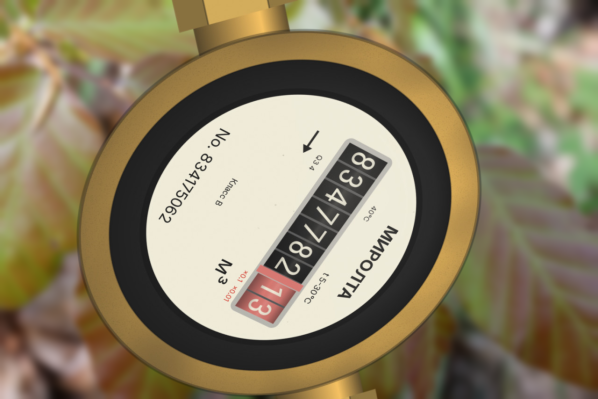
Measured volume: 8347782.13 m³
